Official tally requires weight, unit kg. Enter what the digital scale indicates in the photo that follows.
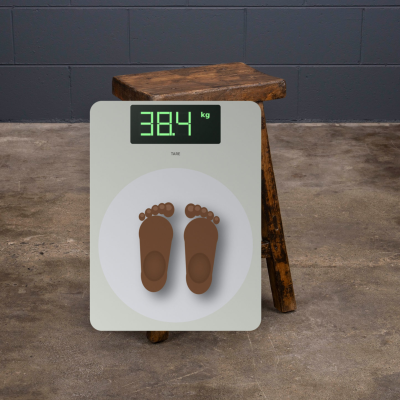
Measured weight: 38.4 kg
